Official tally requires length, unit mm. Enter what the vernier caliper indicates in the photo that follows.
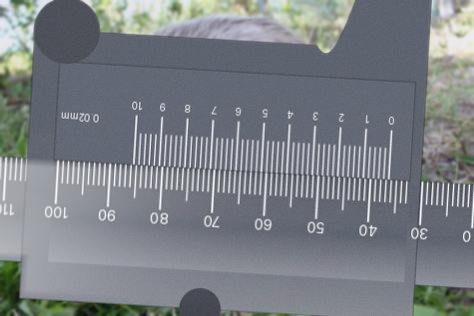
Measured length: 36.5 mm
